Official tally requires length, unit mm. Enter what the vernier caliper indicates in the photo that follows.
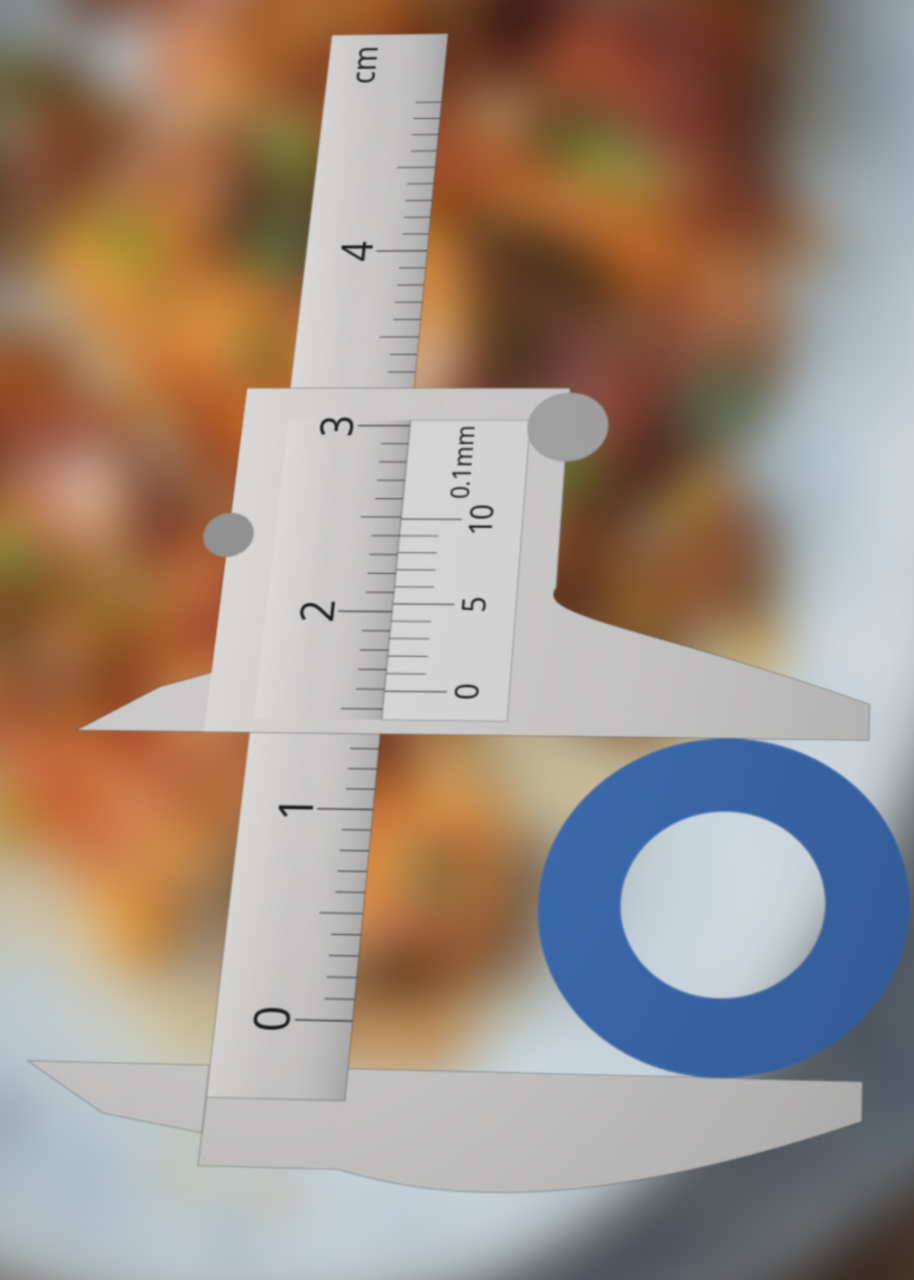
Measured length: 15.9 mm
